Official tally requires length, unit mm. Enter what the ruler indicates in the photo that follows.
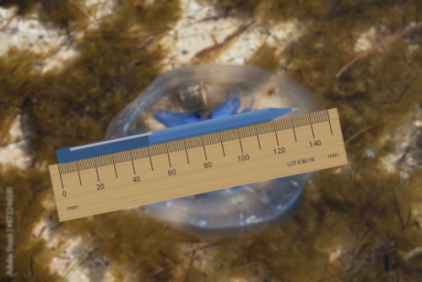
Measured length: 135 mm
